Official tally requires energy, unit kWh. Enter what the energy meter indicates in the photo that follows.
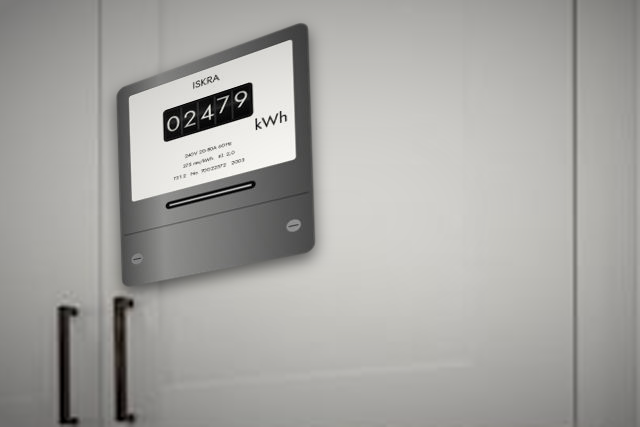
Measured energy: 2479 kWh
